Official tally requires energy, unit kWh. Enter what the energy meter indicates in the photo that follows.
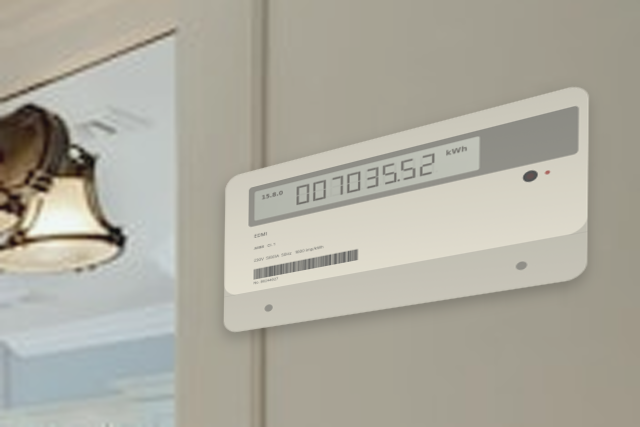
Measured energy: 7035.52 kWh
